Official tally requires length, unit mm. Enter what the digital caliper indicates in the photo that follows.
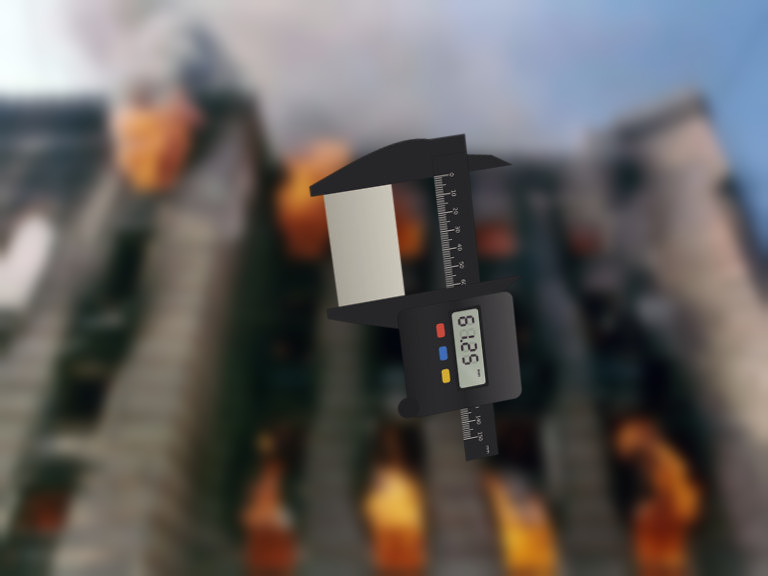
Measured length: 61.25 mm
